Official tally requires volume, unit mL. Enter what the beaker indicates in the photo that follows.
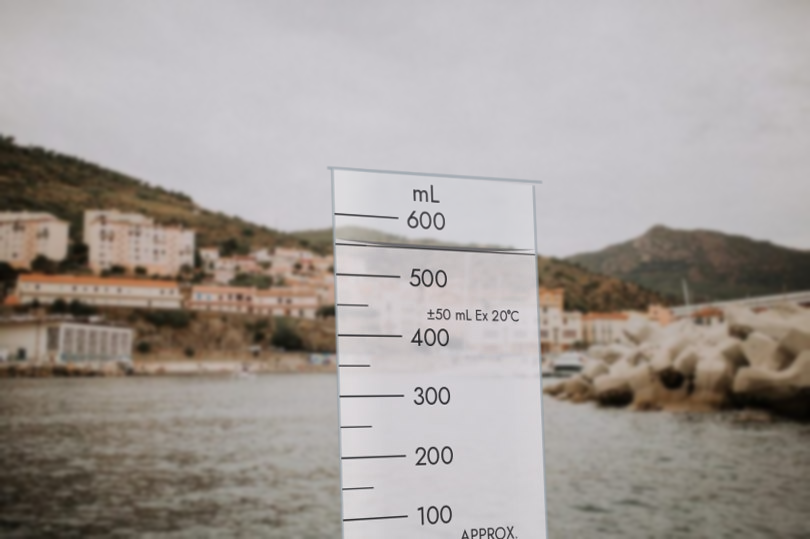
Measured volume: 550 mL
